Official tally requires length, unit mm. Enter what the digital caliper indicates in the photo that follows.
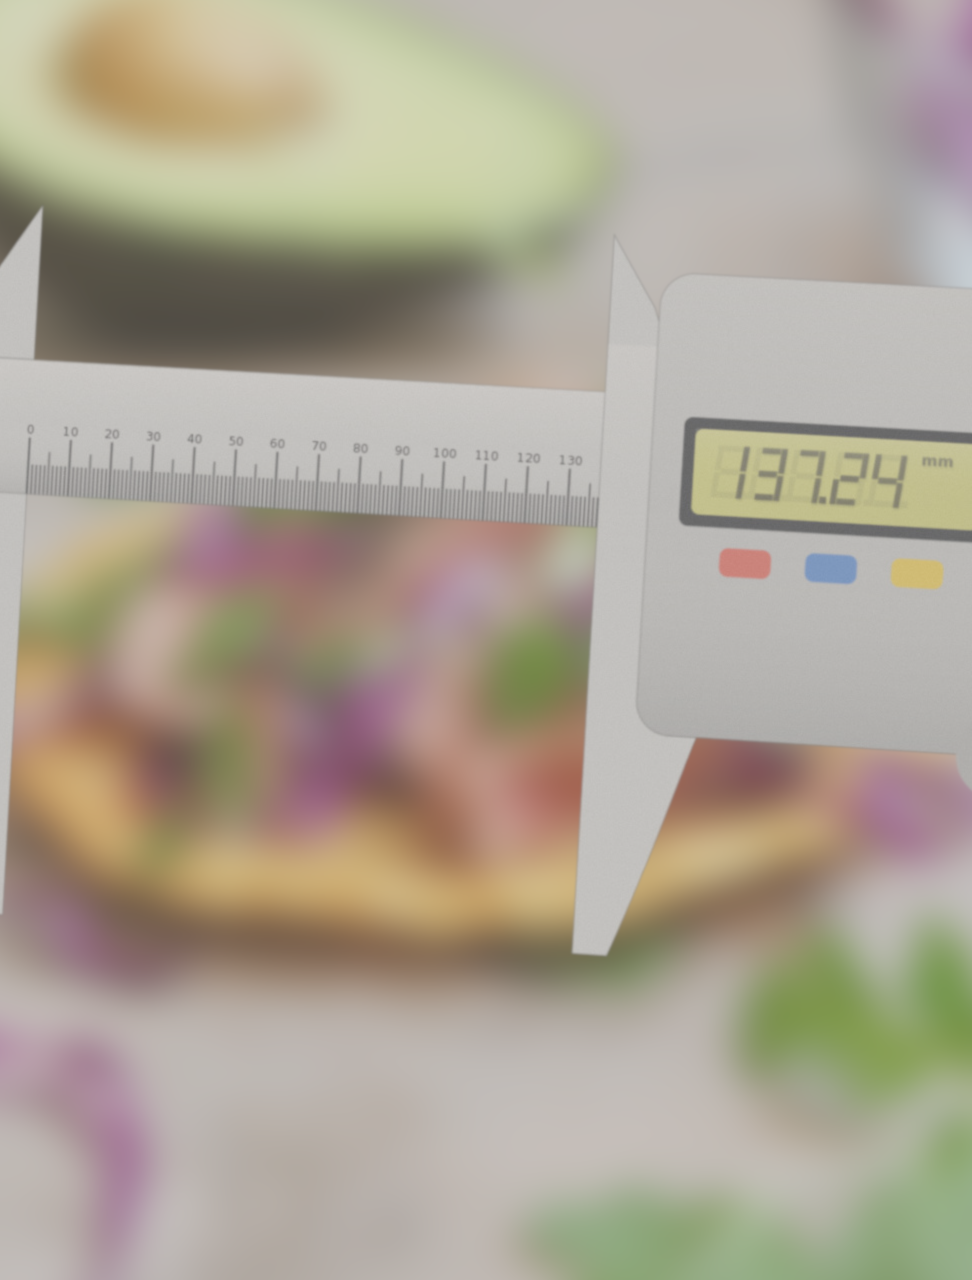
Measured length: 137.24 mm
